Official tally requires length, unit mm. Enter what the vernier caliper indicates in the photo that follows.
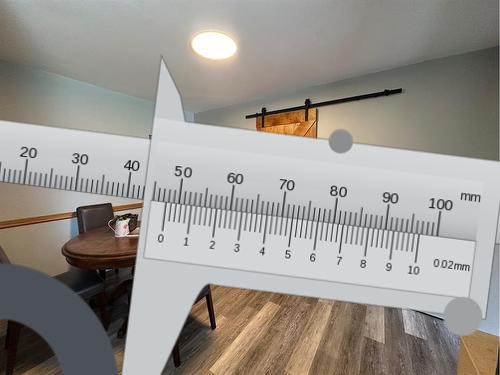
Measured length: 47.5 mm
